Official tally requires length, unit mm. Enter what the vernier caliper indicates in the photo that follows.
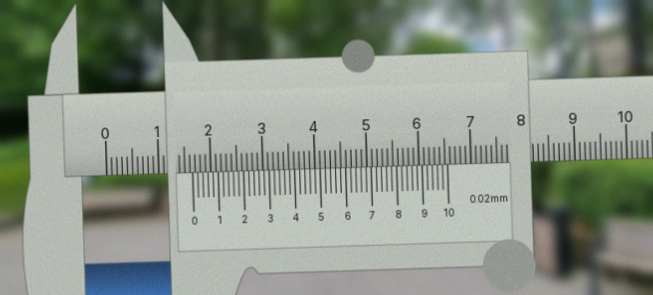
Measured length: 16.5 mm
